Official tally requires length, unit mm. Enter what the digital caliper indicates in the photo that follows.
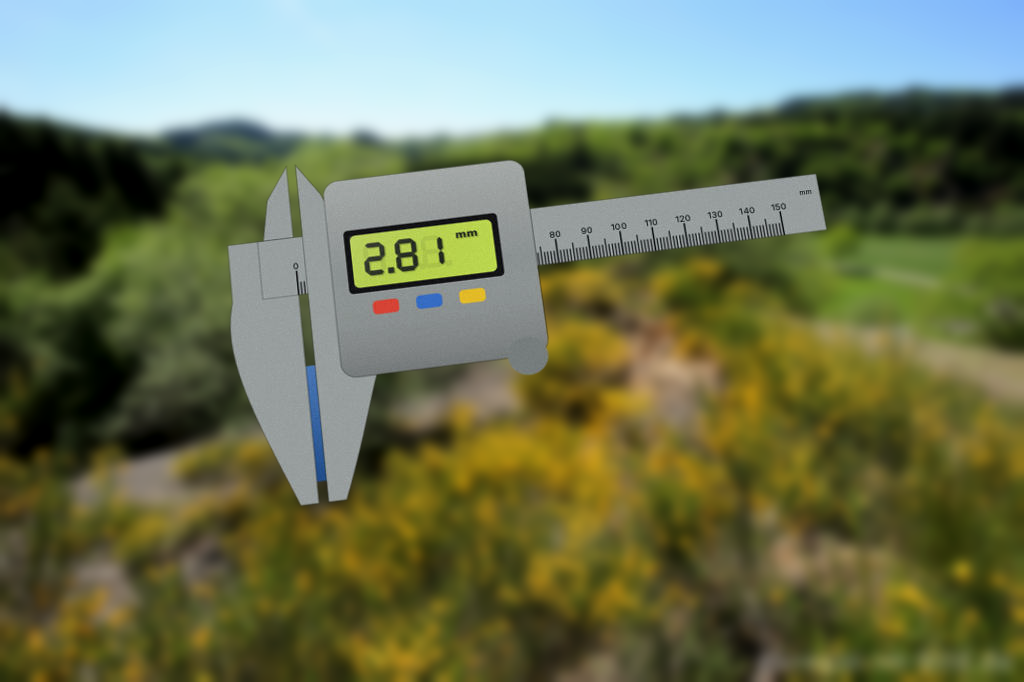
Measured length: 2.81 mm
